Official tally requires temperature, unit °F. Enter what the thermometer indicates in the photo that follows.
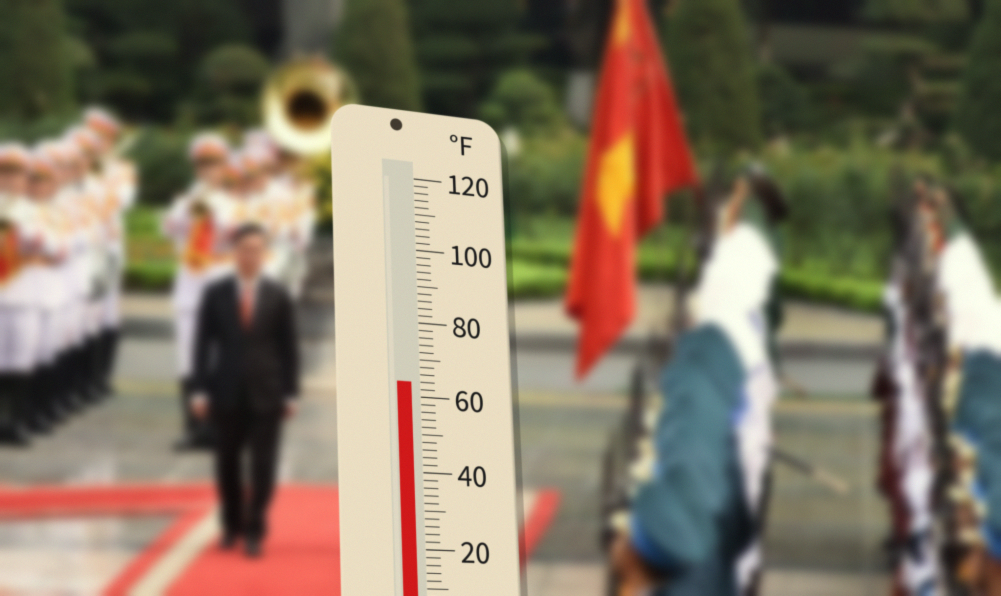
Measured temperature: 64 °F
